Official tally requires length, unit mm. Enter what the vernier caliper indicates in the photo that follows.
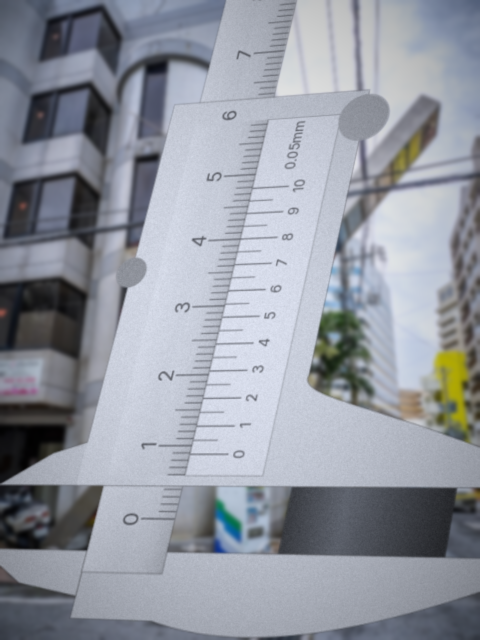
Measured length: 8.8 mm
